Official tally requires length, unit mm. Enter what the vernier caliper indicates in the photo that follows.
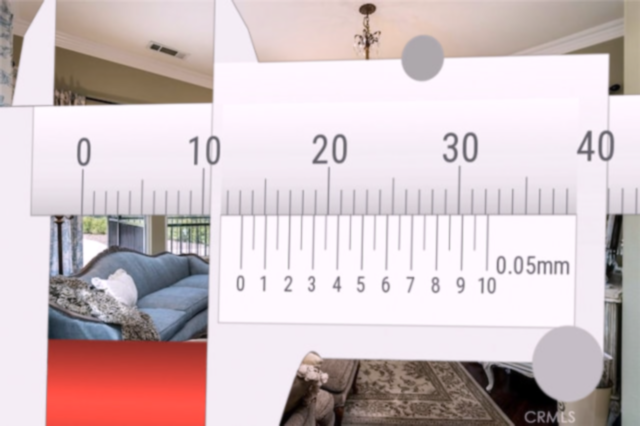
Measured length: 13.2 mm
